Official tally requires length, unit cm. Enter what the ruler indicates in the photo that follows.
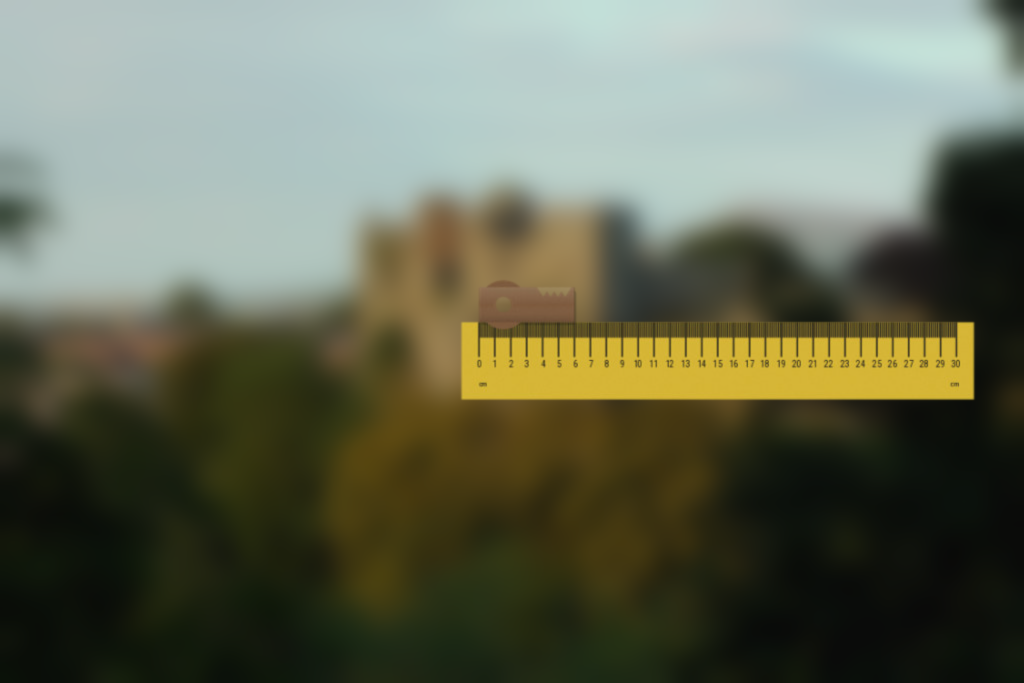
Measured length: 6 cm
